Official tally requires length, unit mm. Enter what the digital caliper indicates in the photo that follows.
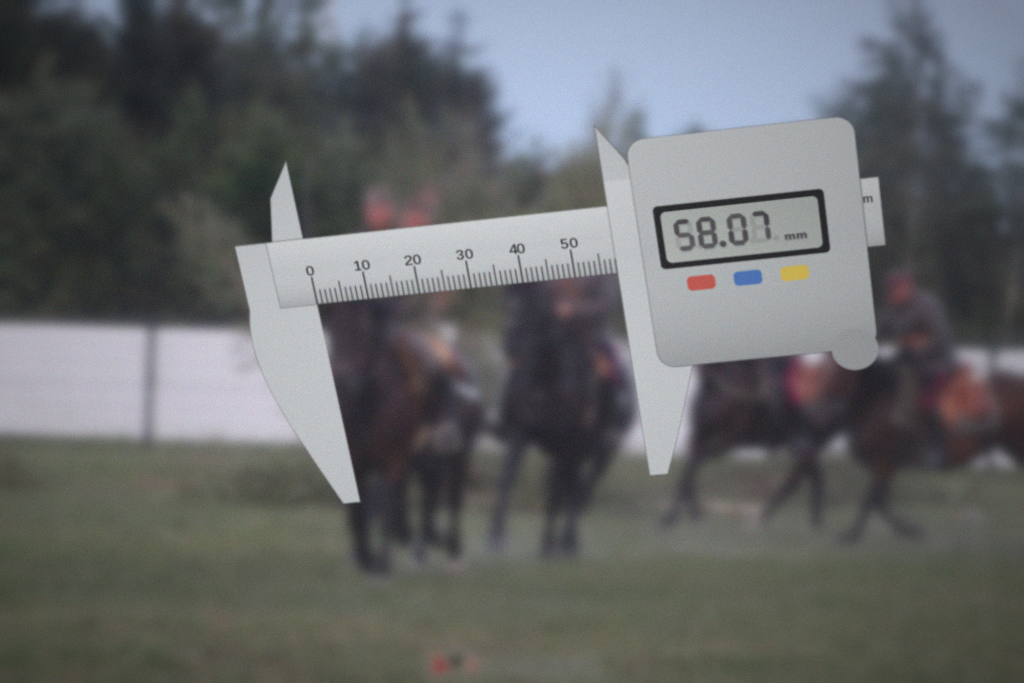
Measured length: 58.07 mm
